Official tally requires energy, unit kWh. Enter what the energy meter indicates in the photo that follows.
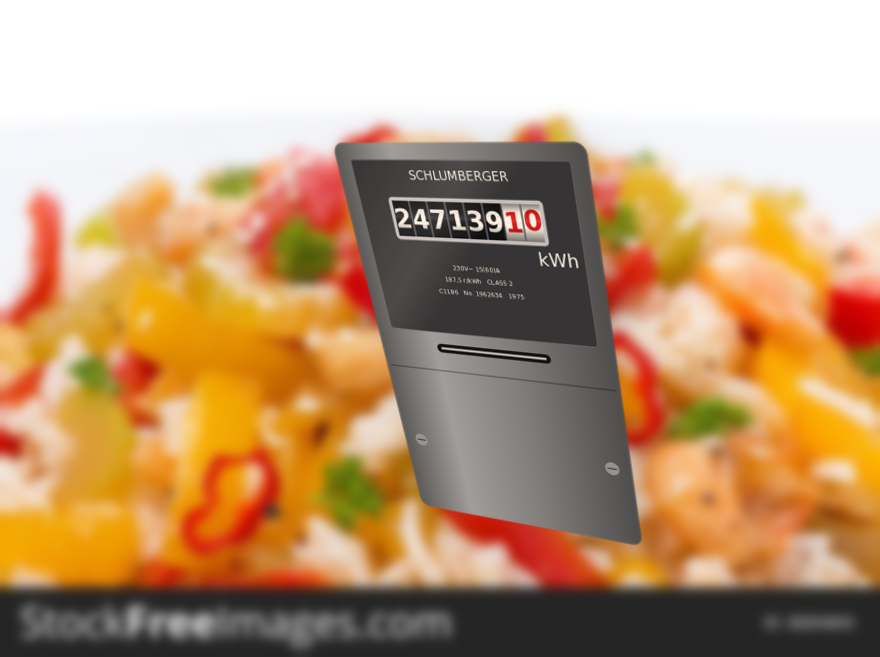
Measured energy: 247139.10 kWh
